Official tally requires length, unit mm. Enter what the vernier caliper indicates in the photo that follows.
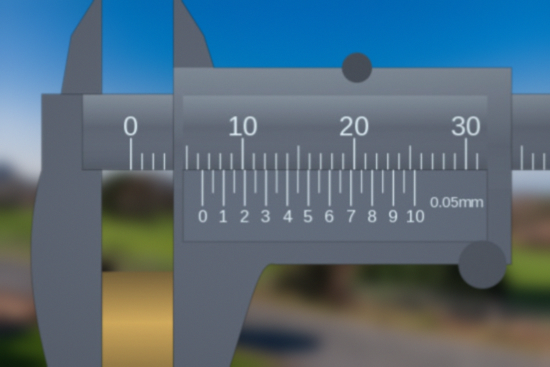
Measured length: 6.4 mm
